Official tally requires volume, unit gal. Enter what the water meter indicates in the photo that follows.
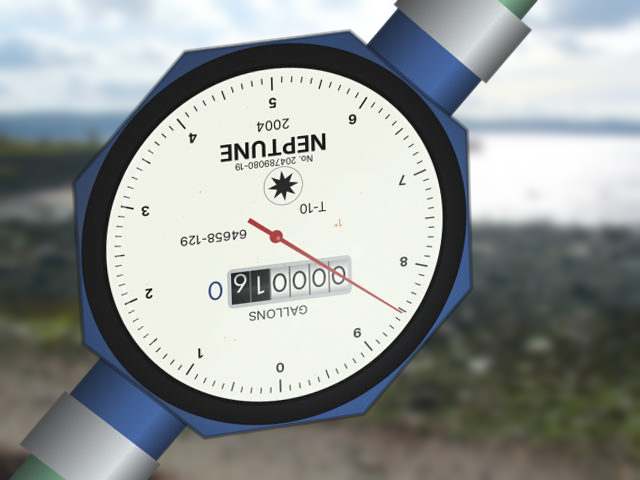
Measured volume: 158.5 gal
